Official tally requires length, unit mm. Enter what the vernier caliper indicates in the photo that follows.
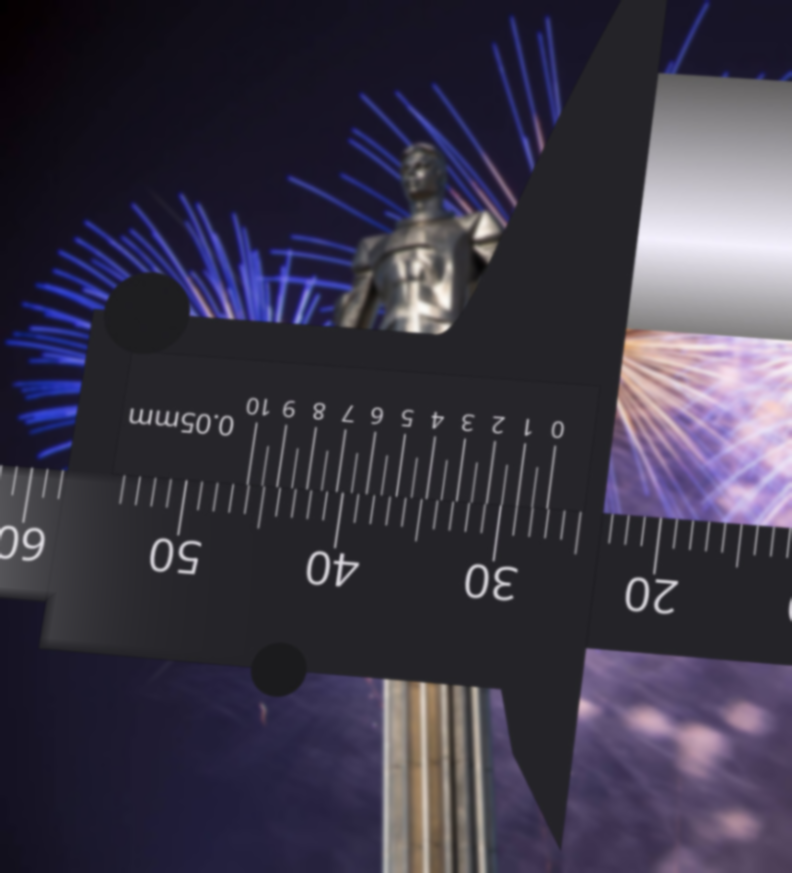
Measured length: 27.1 mm
